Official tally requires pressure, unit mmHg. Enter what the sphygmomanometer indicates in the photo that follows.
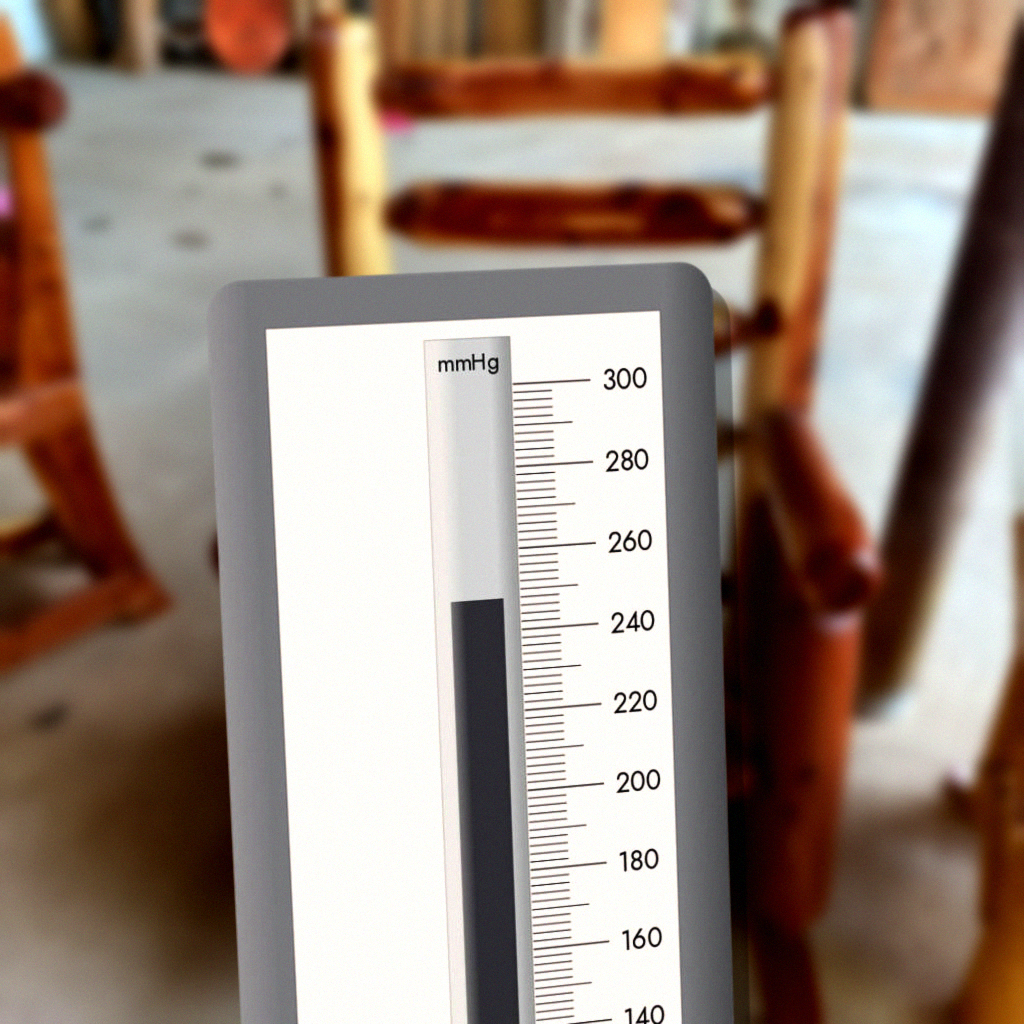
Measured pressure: 248 mmHg
